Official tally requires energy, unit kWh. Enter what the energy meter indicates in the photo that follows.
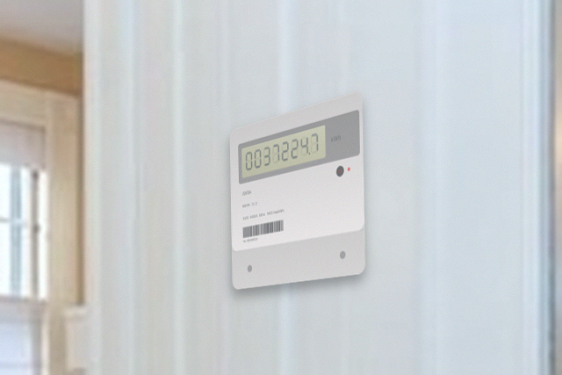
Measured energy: 37224.7 kWh
